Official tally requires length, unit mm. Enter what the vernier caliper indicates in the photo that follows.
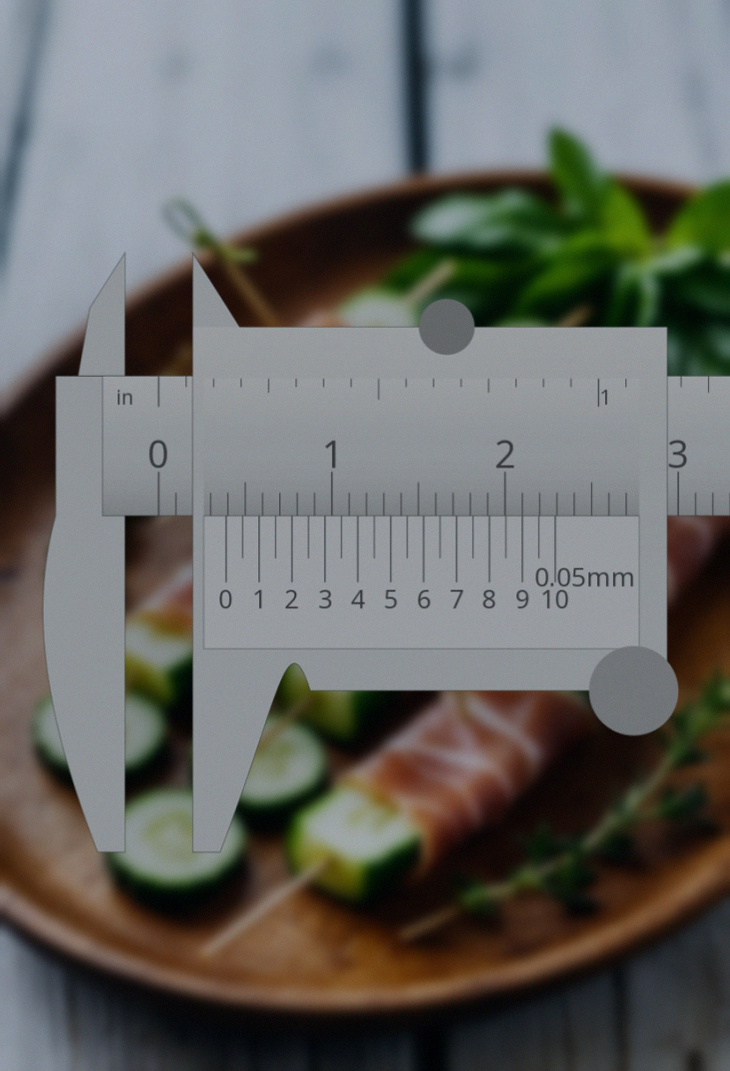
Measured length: 3.9 mm
